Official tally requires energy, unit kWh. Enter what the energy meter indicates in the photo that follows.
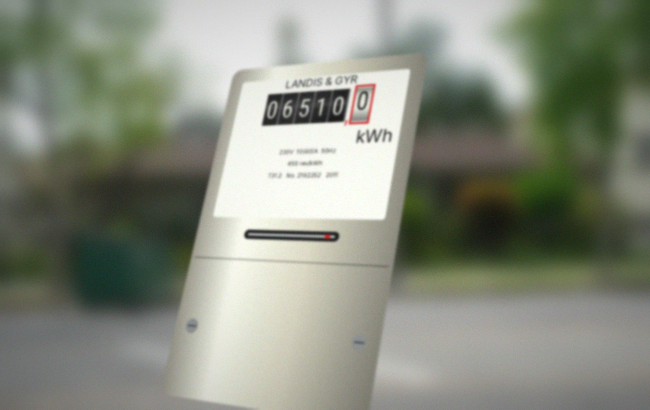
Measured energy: 6510.0 kWh
